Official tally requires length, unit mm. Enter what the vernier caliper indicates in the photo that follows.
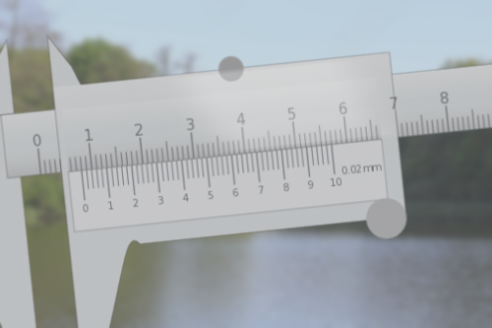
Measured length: 8.0 mm
